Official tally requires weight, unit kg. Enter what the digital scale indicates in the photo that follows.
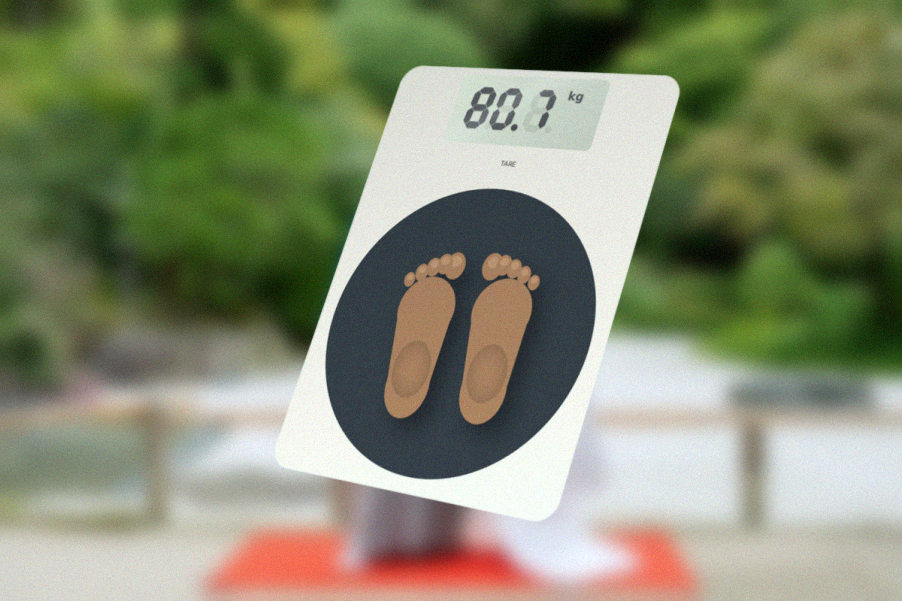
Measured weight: 80.7 kg
